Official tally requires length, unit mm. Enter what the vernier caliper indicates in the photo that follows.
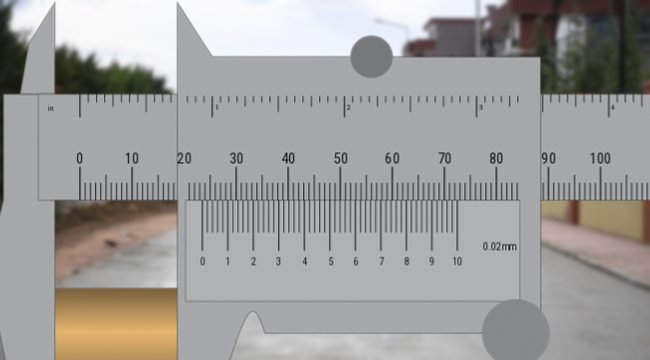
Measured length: 23.5 mm
